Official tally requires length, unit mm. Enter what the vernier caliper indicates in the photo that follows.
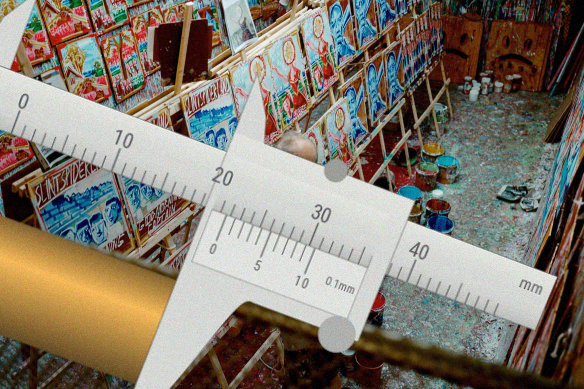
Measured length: 21.6 mm
